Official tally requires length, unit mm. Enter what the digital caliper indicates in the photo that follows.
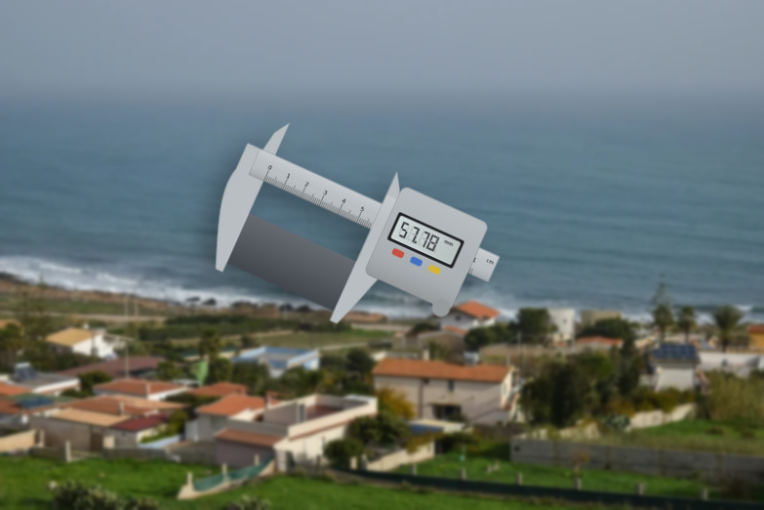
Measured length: 57.78 mm
